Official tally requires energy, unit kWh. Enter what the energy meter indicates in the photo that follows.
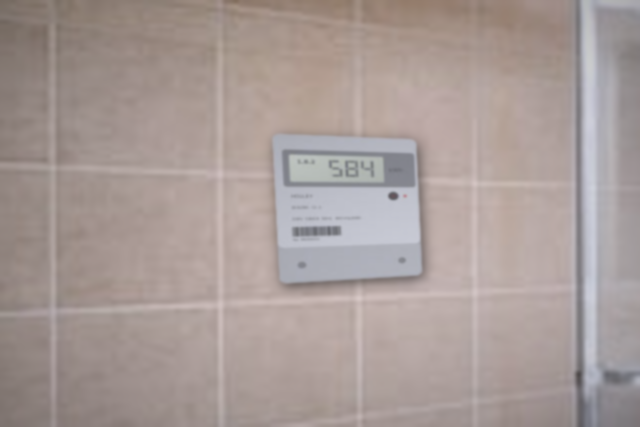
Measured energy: 584 kWh
